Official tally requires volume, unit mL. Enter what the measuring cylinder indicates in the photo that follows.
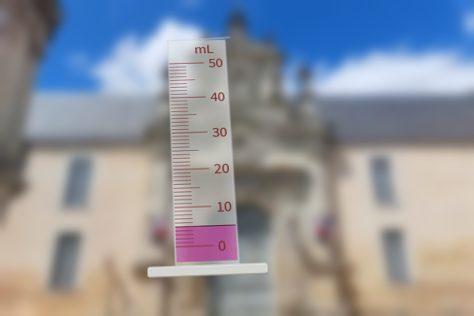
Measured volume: 5 mL
